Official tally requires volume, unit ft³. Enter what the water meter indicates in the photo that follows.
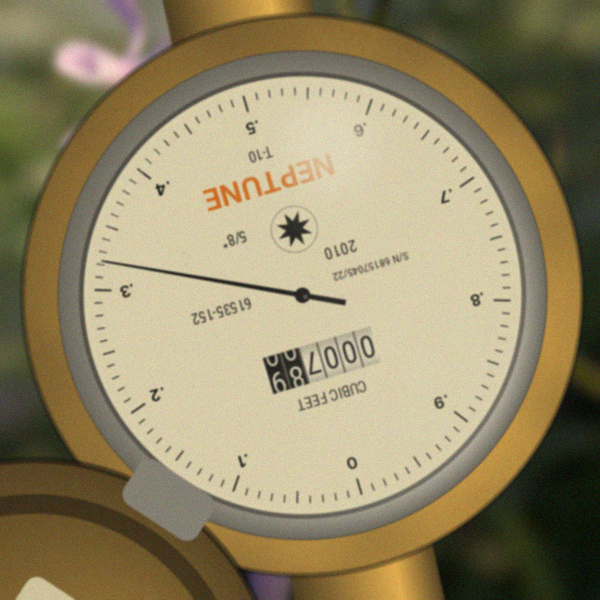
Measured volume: 789.32 ft³
